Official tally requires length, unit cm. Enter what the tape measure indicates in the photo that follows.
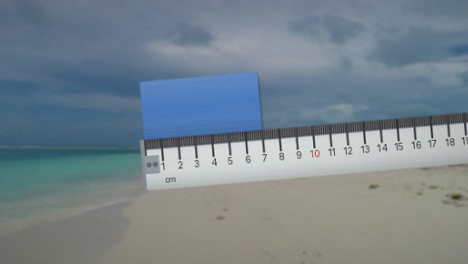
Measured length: 7 cm
